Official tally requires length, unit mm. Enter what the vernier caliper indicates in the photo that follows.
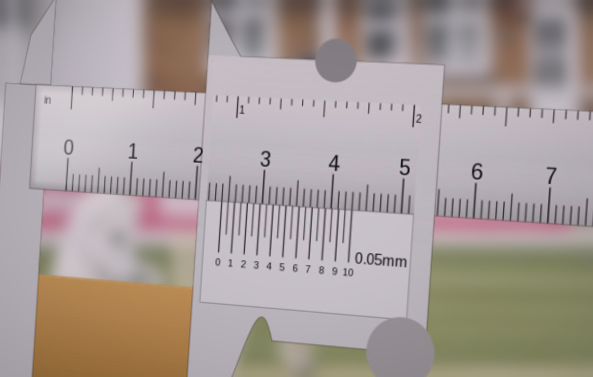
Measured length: 24.0 mm
